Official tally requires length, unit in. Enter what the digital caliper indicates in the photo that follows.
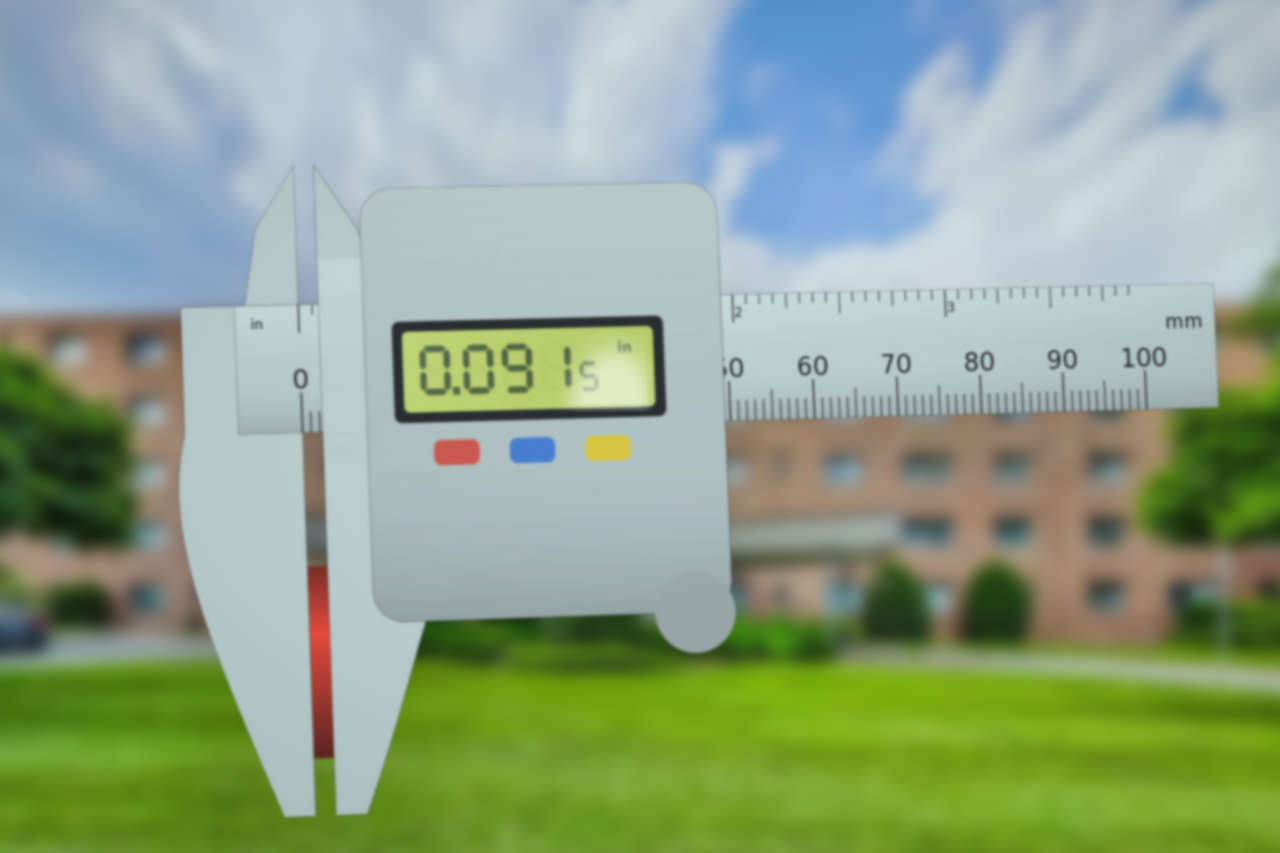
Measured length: 0.0915 in
